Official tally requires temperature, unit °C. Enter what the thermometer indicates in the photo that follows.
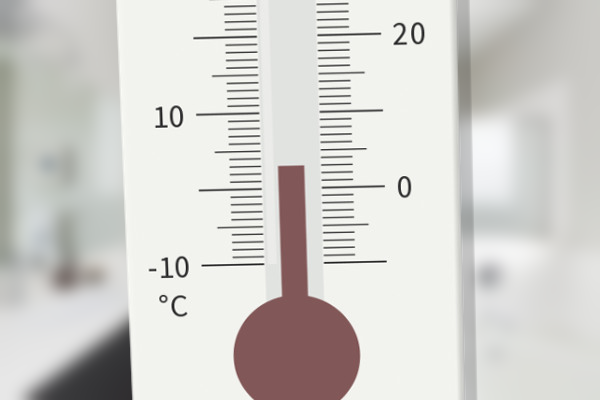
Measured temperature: 3 °C
